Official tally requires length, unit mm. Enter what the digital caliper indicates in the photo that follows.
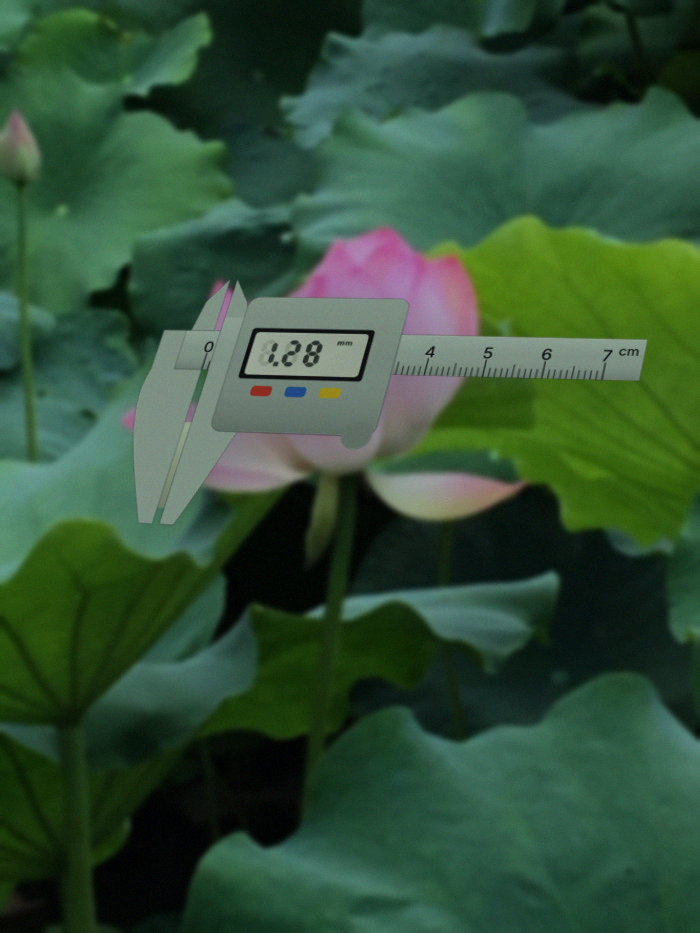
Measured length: 1.28 mm
